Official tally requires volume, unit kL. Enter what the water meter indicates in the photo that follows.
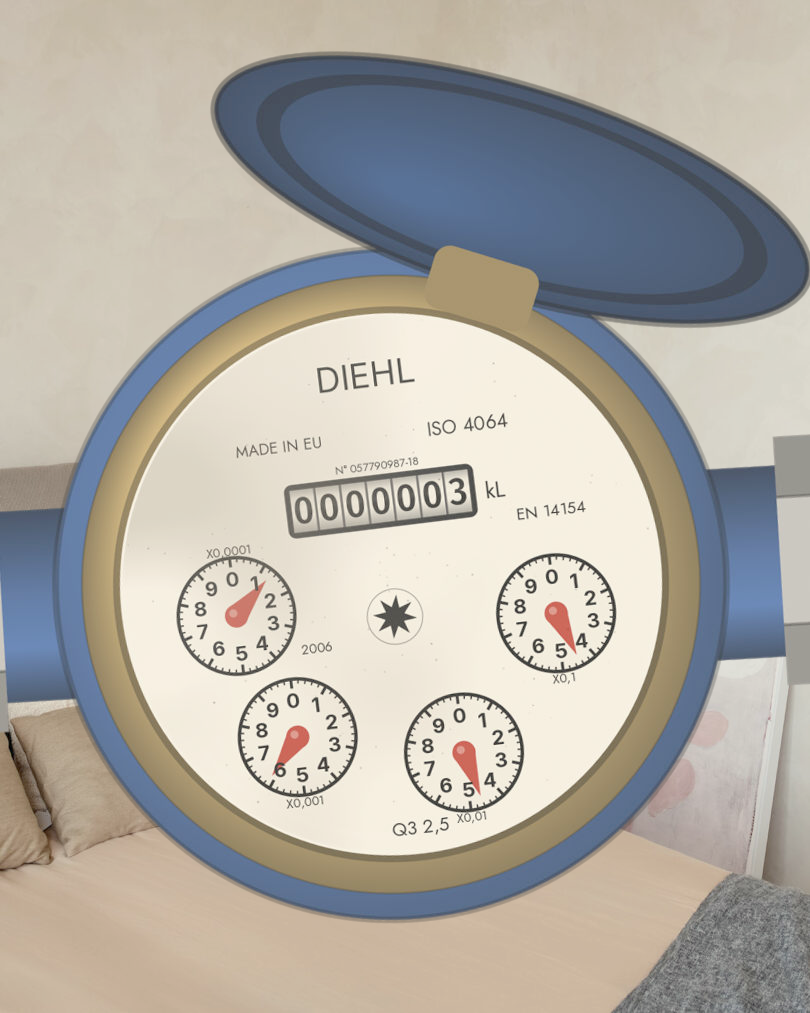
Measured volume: 3.4461 kL
